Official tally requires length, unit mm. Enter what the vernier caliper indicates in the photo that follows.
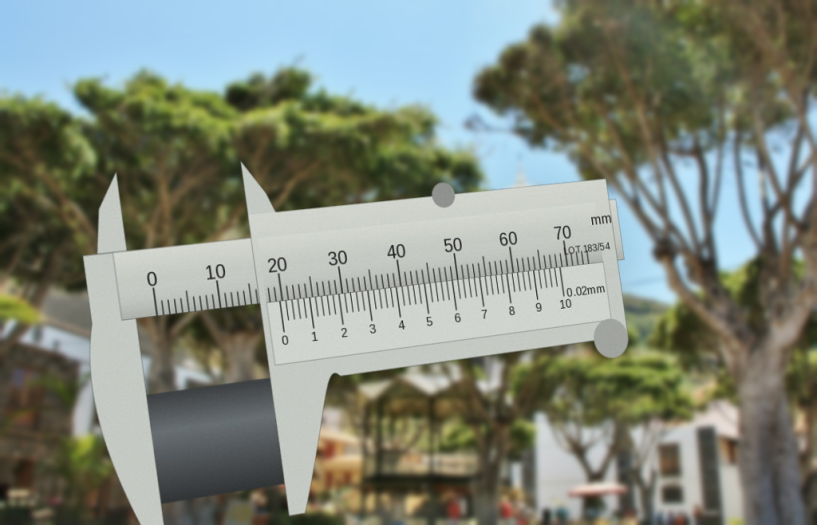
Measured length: 19.6 mm
